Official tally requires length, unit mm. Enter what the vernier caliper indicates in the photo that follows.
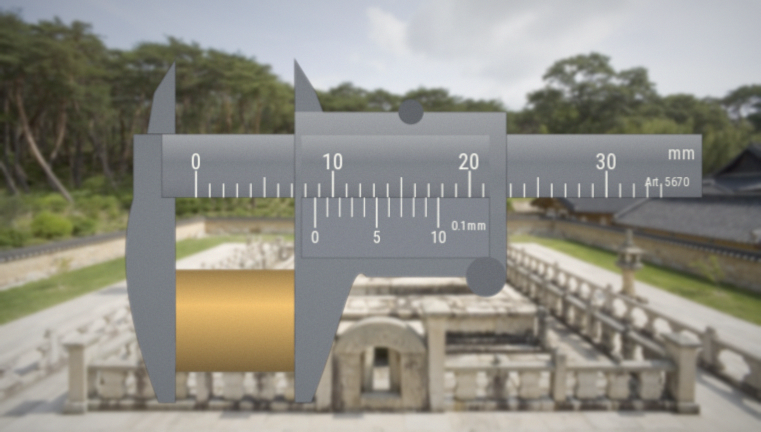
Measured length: 8.7 mm
